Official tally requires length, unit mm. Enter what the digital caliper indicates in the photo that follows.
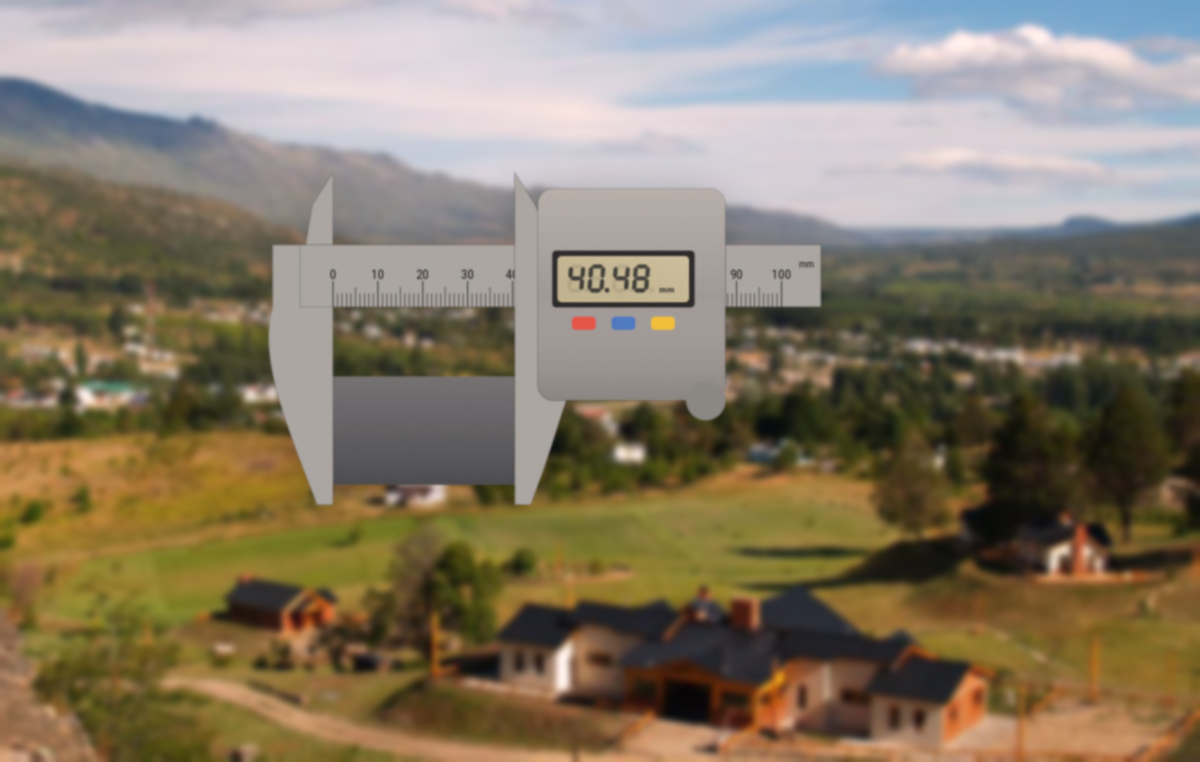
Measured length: 40.48 mm
